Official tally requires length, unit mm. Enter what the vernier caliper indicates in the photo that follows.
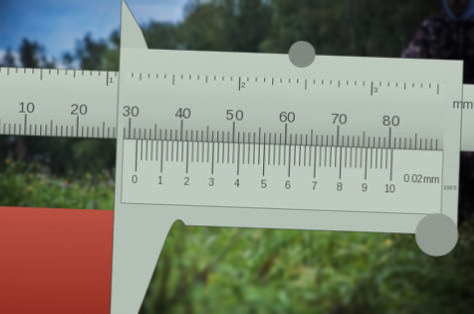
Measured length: 31.5 mm
